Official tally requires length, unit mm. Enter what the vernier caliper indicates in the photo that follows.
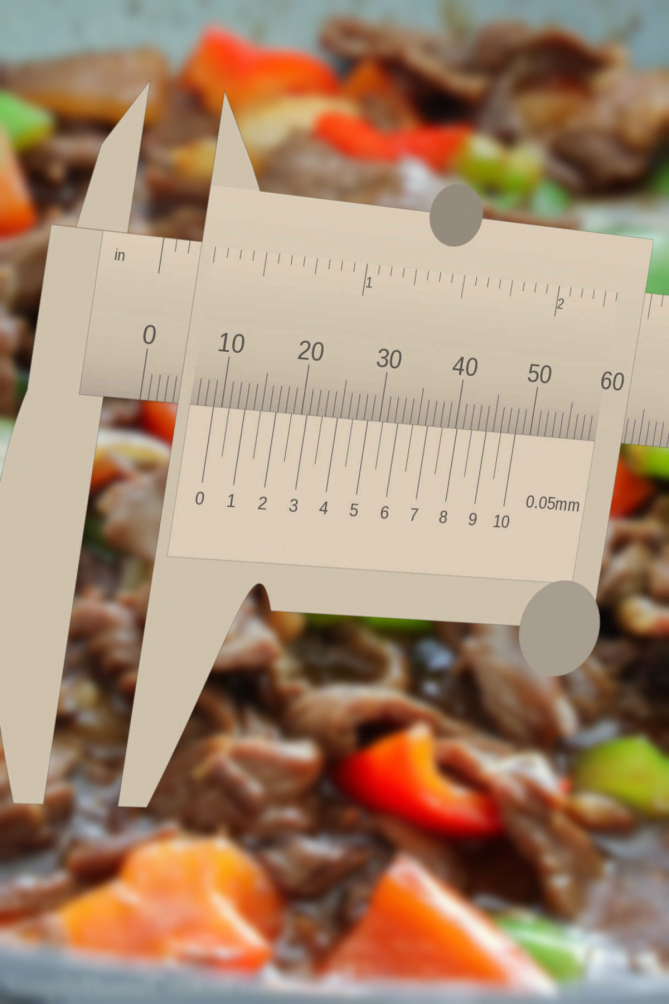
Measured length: 9.0 mm
